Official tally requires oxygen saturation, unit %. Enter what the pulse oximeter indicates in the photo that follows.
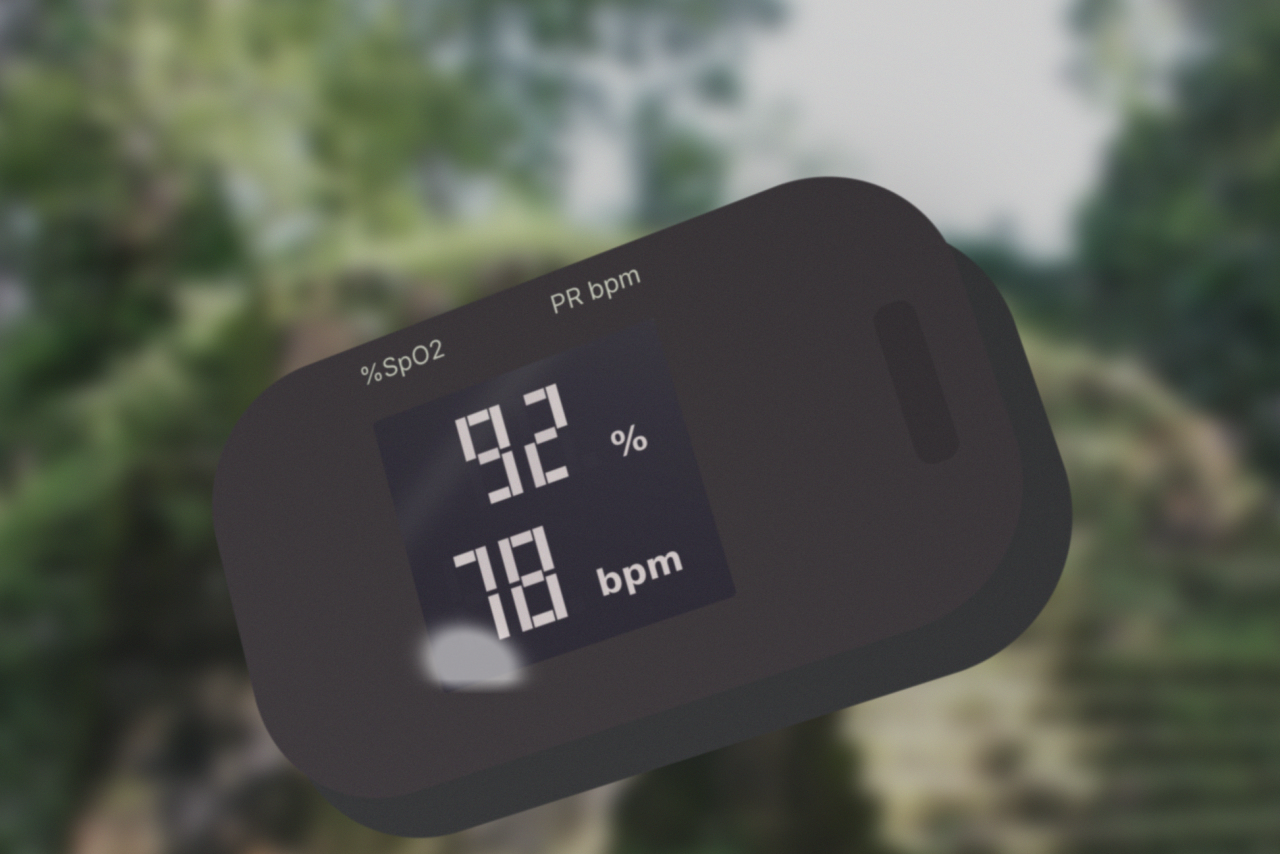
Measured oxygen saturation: 92 %
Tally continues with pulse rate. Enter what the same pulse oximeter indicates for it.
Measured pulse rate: 78 bpm
